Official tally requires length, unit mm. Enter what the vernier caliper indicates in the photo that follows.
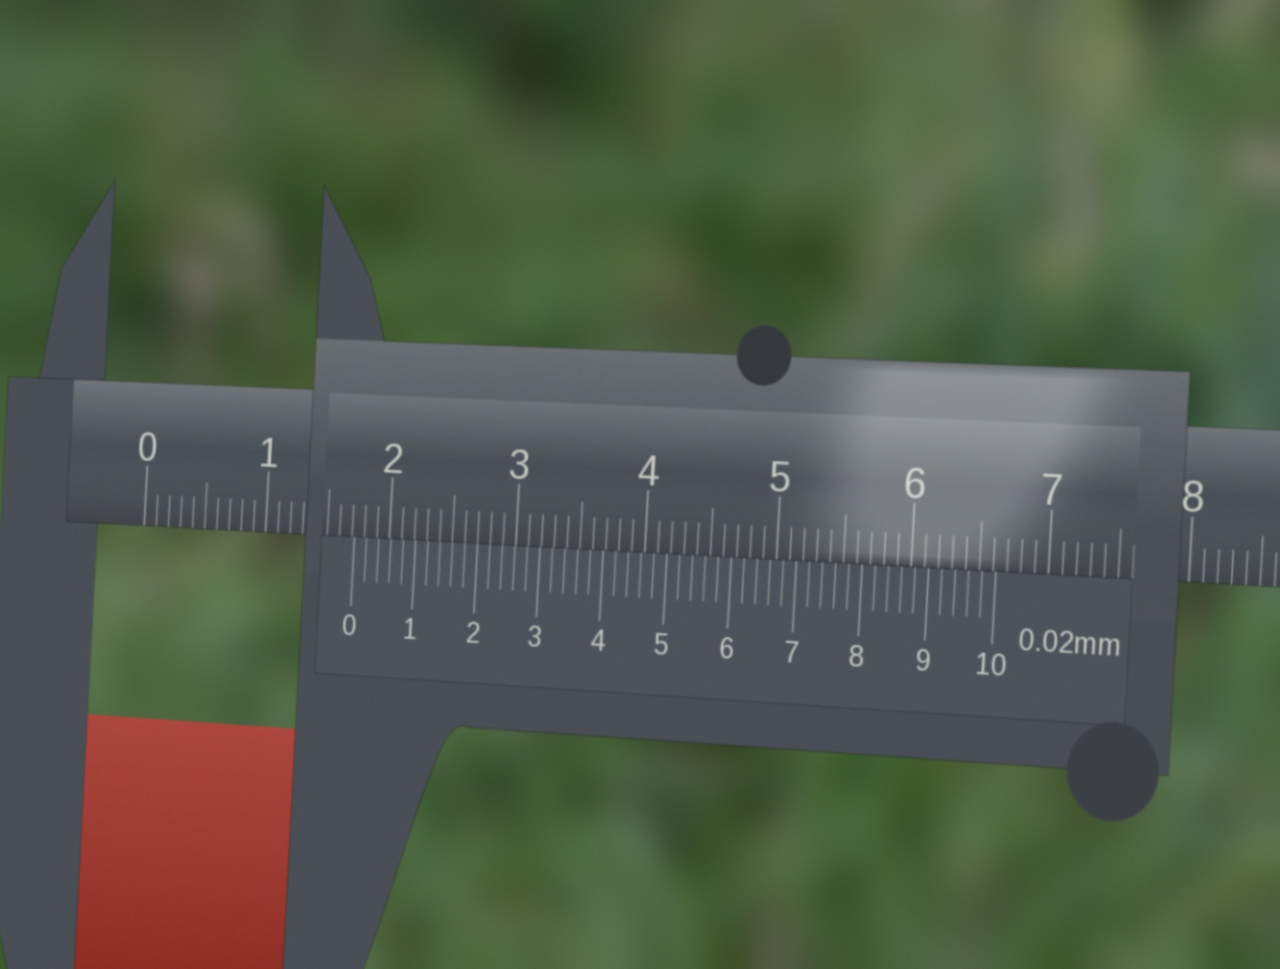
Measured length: 17.2 mm
